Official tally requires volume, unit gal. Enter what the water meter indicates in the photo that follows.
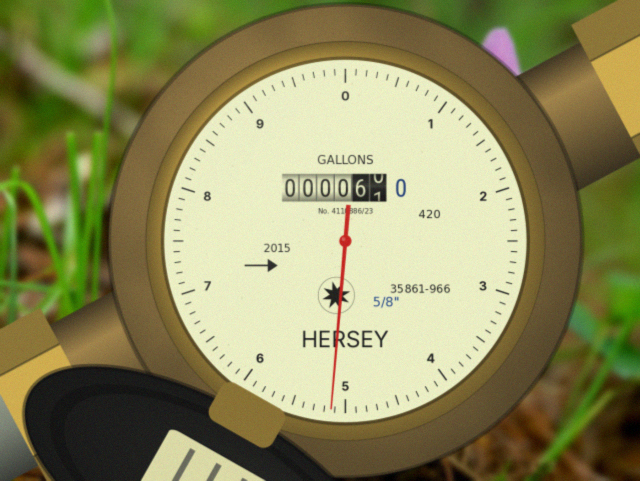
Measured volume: 605.1 gal
